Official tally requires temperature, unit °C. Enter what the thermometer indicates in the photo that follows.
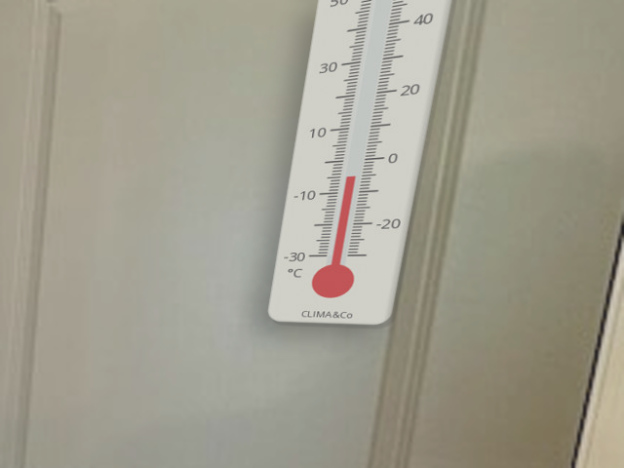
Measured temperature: -5 °C
